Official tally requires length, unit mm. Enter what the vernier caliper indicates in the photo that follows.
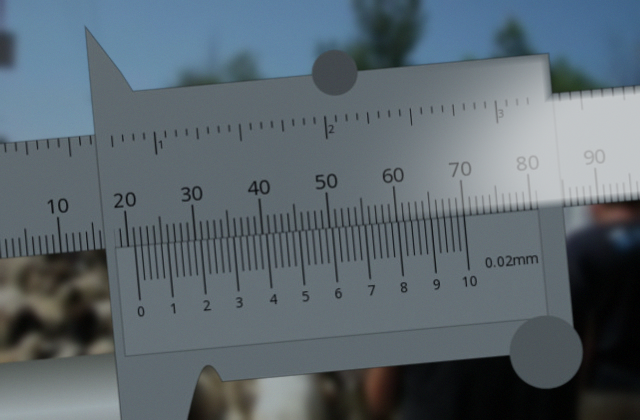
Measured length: 21.0 mm
